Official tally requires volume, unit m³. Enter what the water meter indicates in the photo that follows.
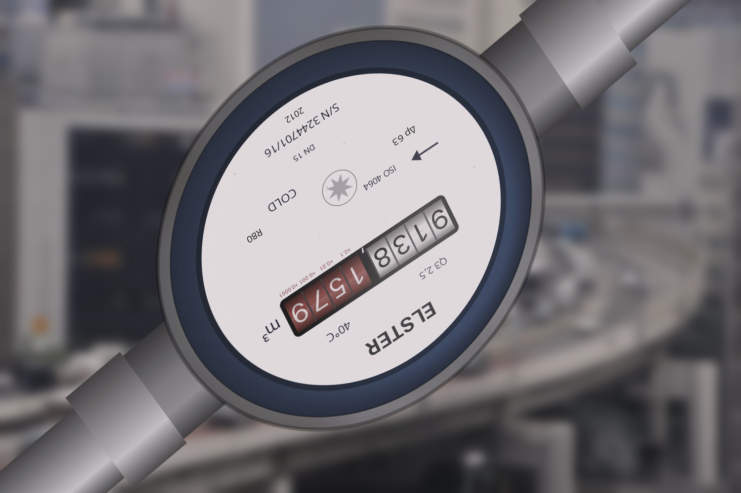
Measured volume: 9138.1579 m³
